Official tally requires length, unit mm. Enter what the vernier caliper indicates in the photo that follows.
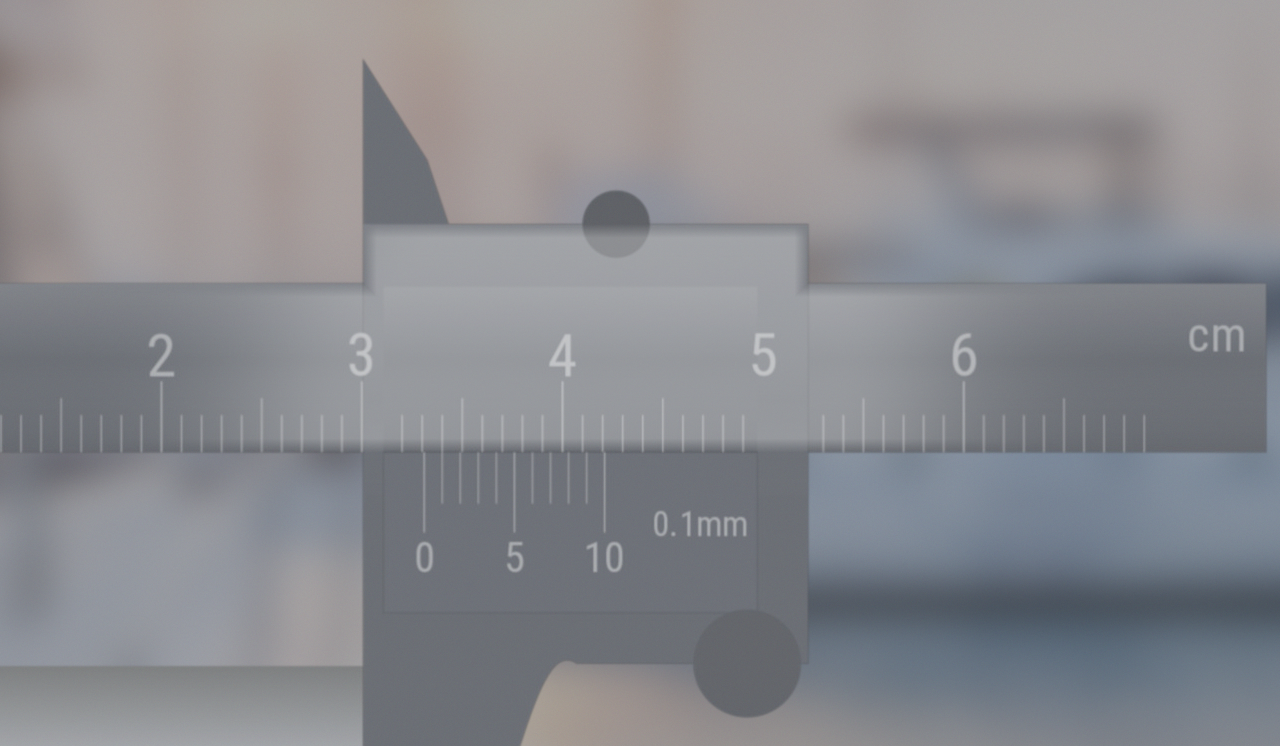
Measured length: 33.1 mm
